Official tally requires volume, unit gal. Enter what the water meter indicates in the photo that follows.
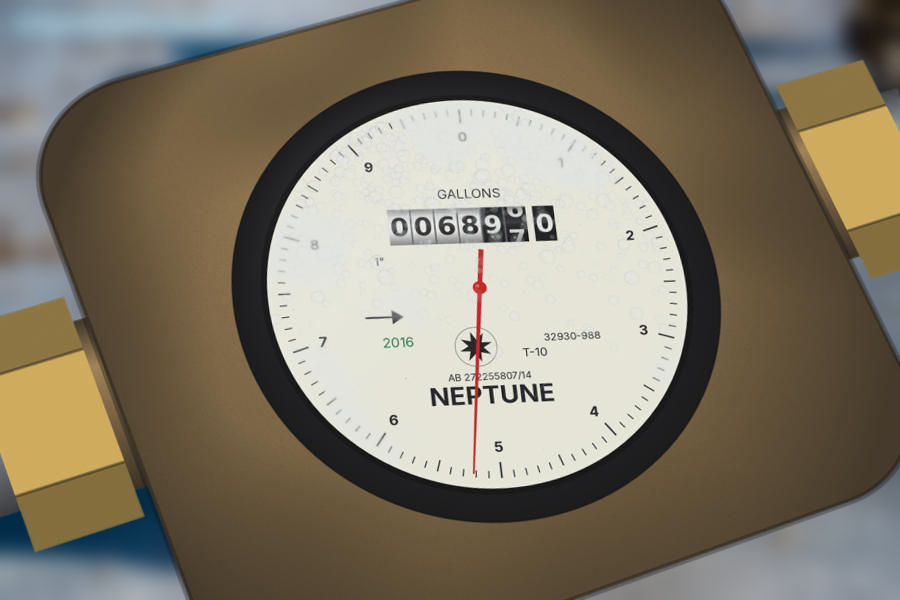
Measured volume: 68965.2 gal
